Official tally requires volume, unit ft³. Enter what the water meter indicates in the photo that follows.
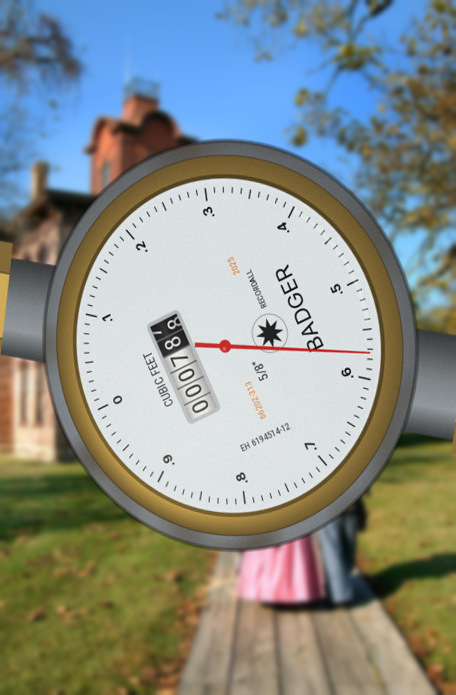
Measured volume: 787.57 ft³
